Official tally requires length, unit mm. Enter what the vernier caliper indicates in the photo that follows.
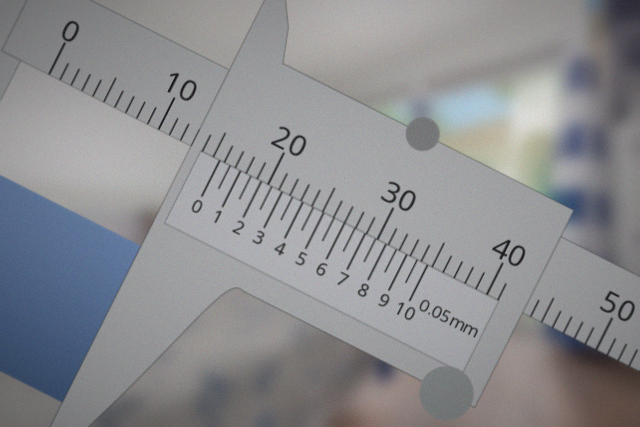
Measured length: 15.6 mm
